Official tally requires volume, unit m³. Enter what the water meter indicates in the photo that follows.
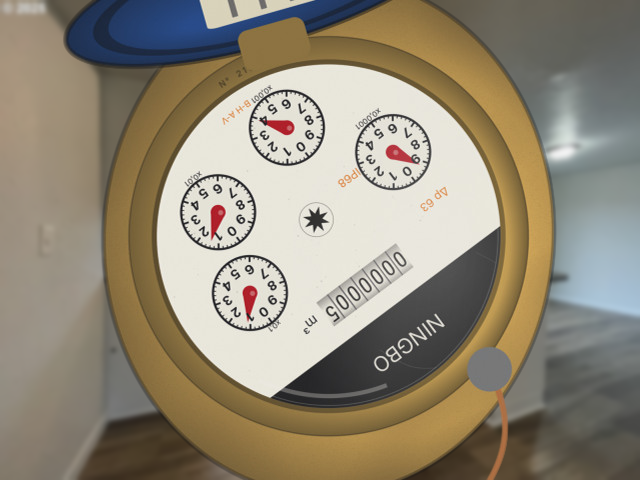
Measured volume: 5.1139 m³
